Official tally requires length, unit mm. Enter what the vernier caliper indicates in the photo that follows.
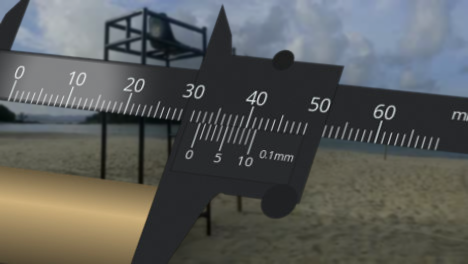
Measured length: 32.6 mm
